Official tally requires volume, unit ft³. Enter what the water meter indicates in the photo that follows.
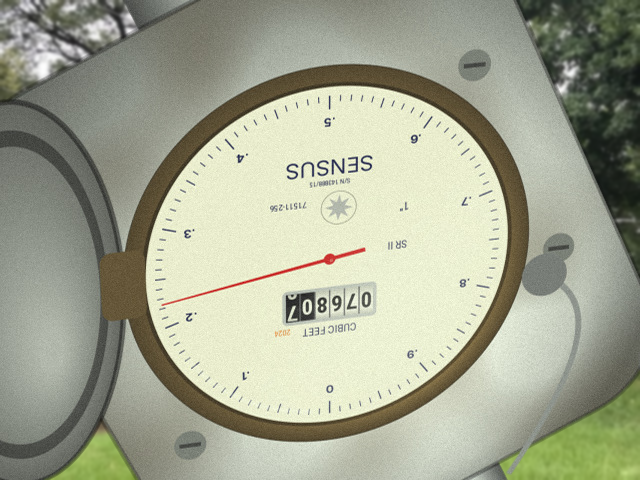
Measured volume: 76807.22 ft³
